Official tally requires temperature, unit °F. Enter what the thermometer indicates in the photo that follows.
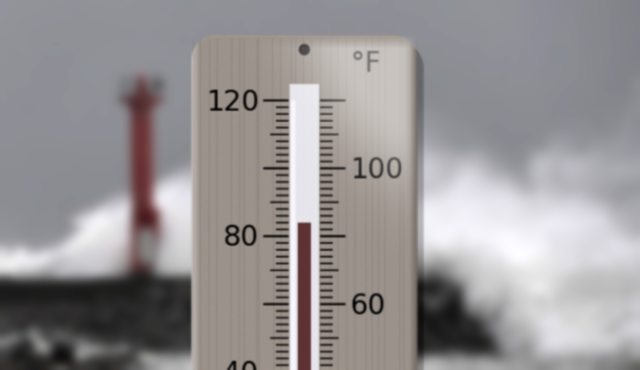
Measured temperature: 84 °F
